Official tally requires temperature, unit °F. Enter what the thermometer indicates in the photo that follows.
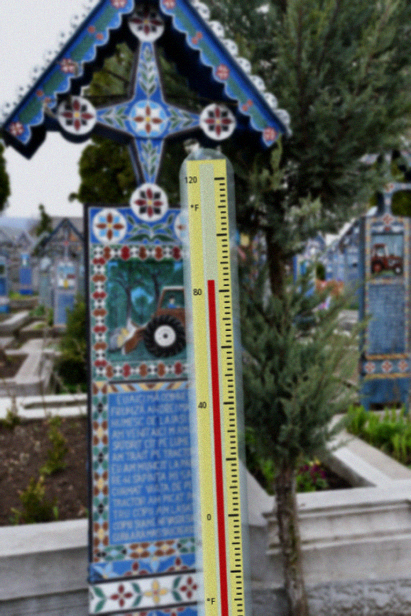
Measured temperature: 84 °F
